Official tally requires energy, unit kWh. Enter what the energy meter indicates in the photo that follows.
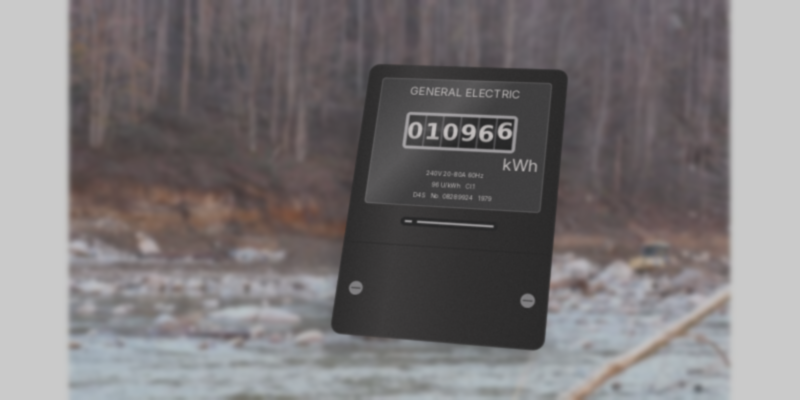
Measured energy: 10966 kWh
